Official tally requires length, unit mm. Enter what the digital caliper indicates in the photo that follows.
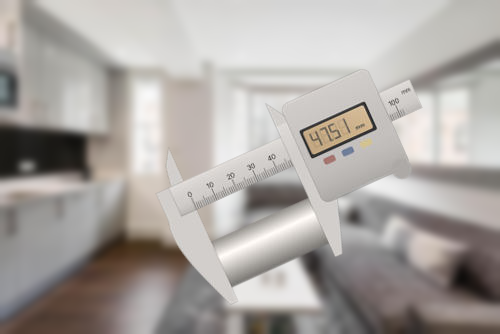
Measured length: 47.51 mm
